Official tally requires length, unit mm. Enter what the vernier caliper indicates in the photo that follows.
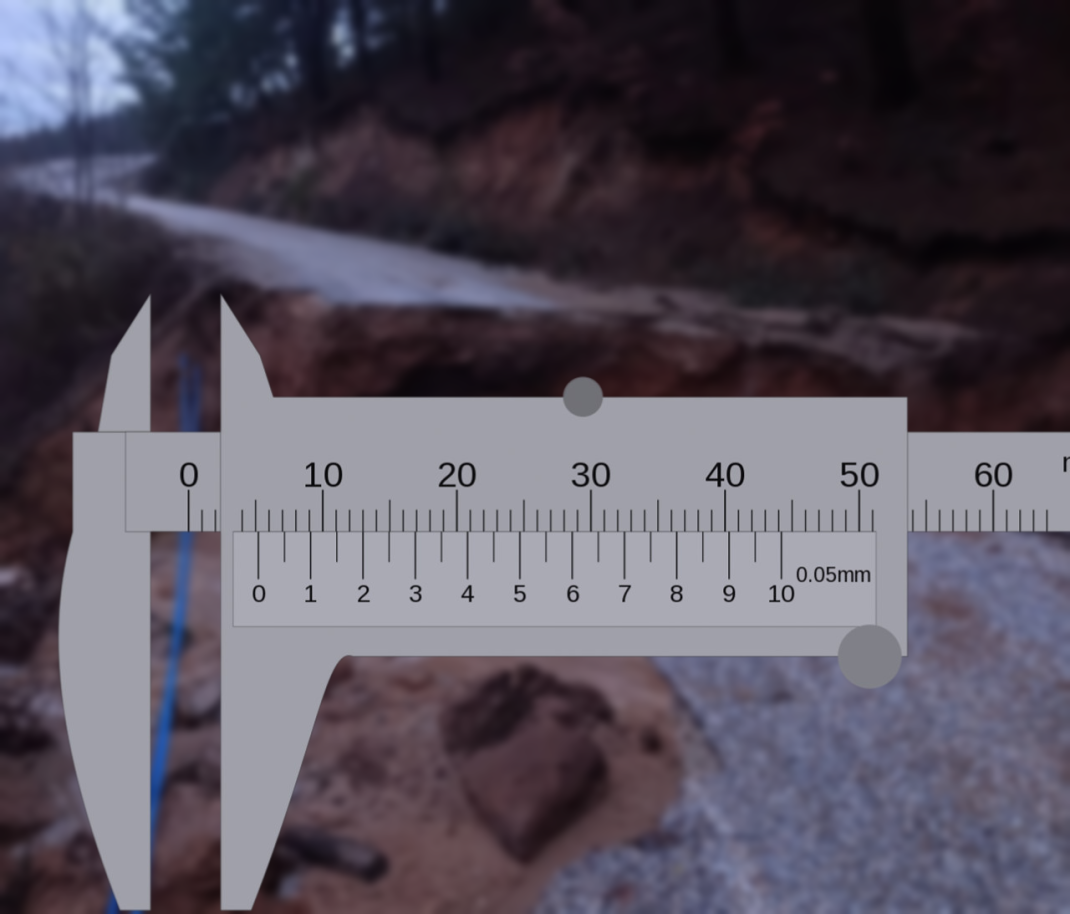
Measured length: 5.2 mm
